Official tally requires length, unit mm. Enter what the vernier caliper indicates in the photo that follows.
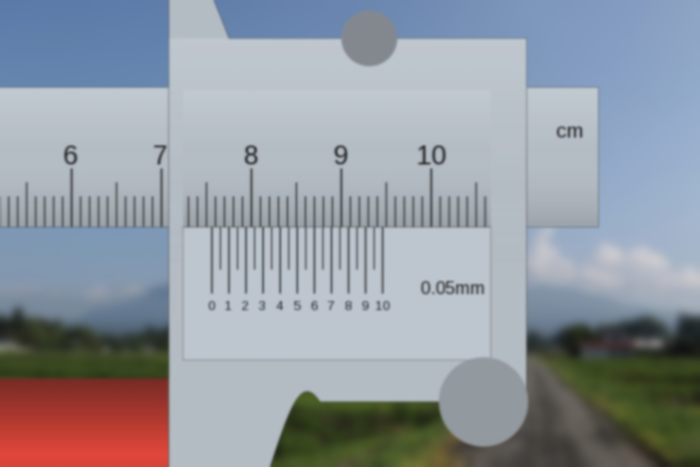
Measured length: 75.6 mm
